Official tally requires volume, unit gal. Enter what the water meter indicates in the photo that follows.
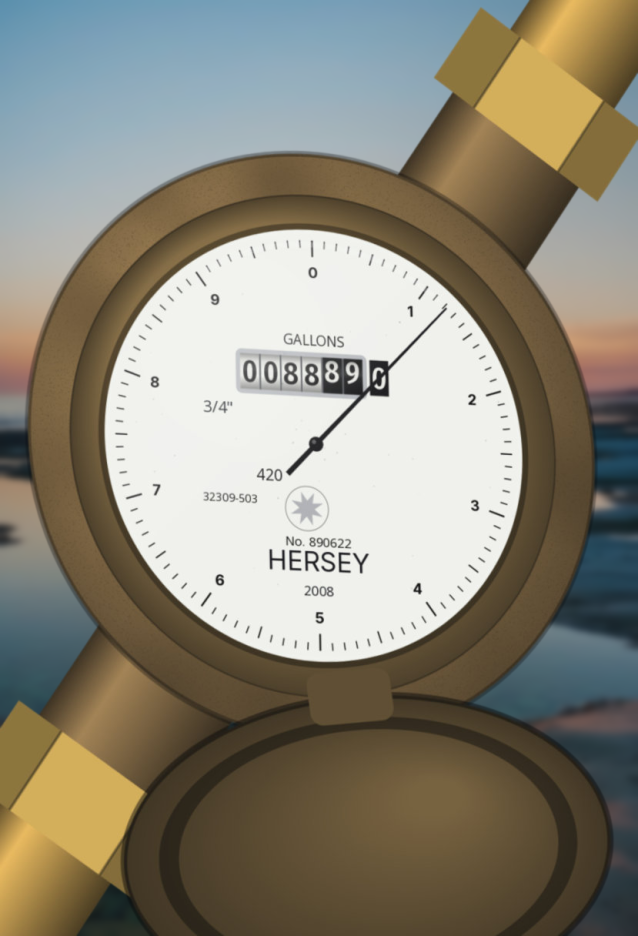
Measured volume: 88891.2 gal
